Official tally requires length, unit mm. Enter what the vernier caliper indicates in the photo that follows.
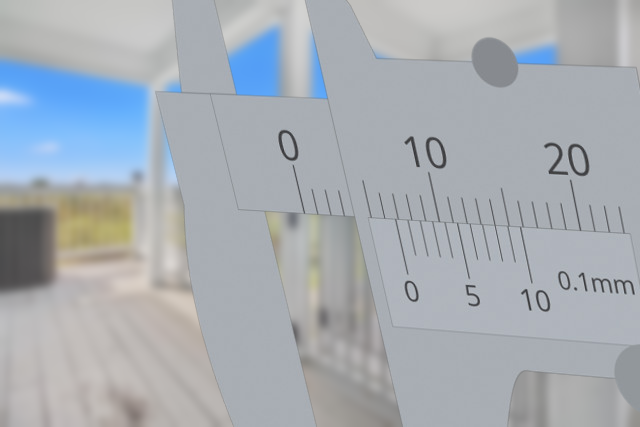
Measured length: 6.8 mm
